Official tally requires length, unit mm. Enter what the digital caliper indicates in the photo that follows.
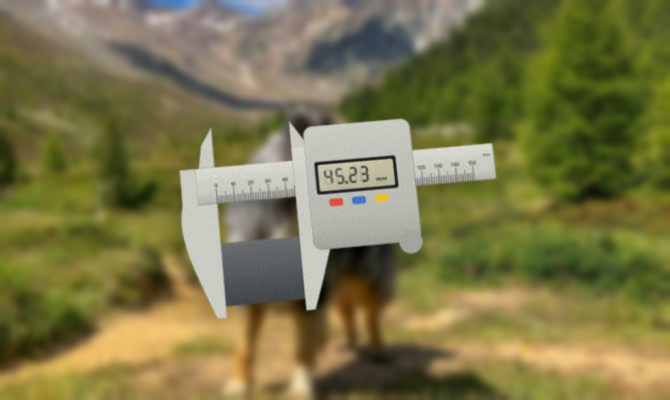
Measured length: 45.23 mm
